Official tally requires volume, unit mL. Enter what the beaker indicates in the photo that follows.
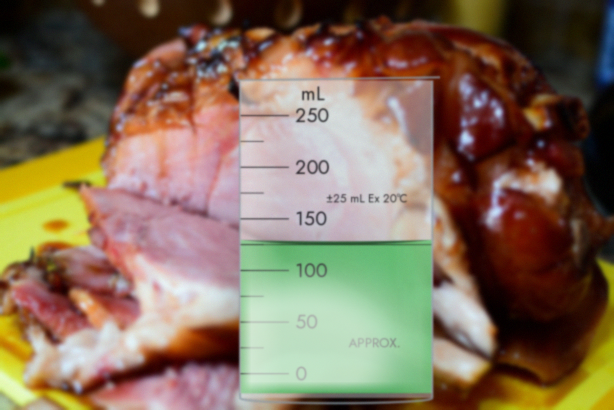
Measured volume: 125 mL
